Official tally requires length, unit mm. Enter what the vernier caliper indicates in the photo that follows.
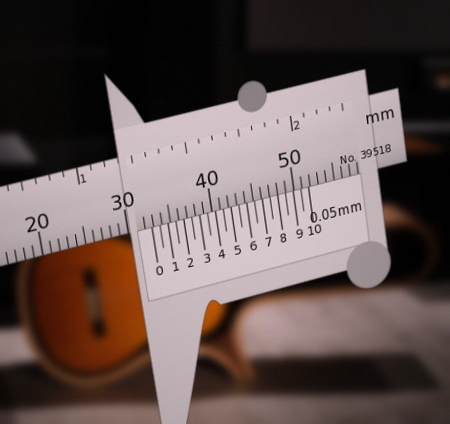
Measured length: 32.8 mm
